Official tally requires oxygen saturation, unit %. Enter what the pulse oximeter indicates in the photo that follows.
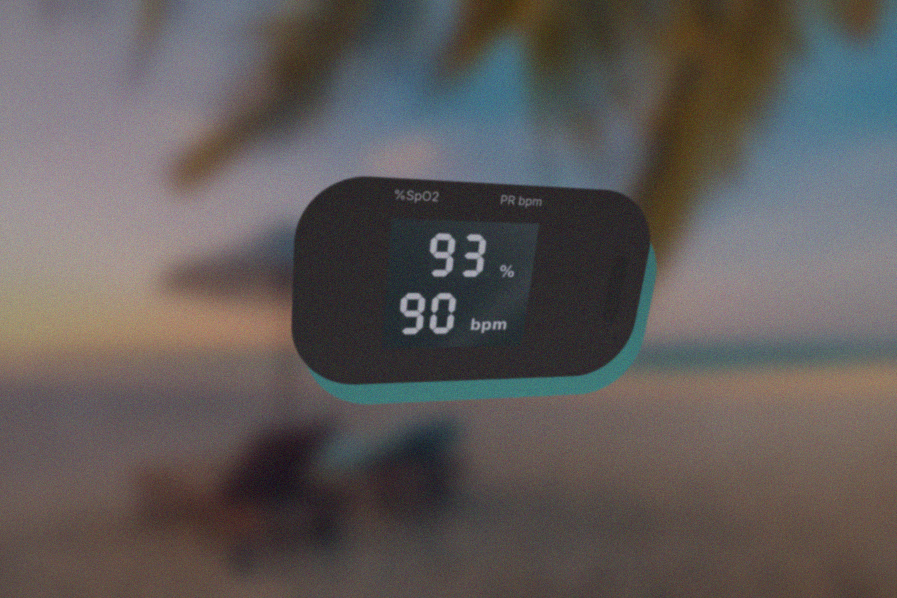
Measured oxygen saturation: 93 %
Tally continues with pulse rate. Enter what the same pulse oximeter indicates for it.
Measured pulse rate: 90 bpm
